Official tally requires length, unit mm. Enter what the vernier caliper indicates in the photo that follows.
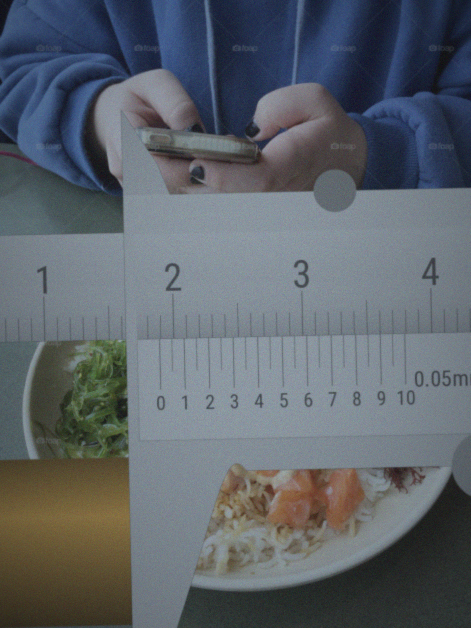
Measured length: 18.9 mm
